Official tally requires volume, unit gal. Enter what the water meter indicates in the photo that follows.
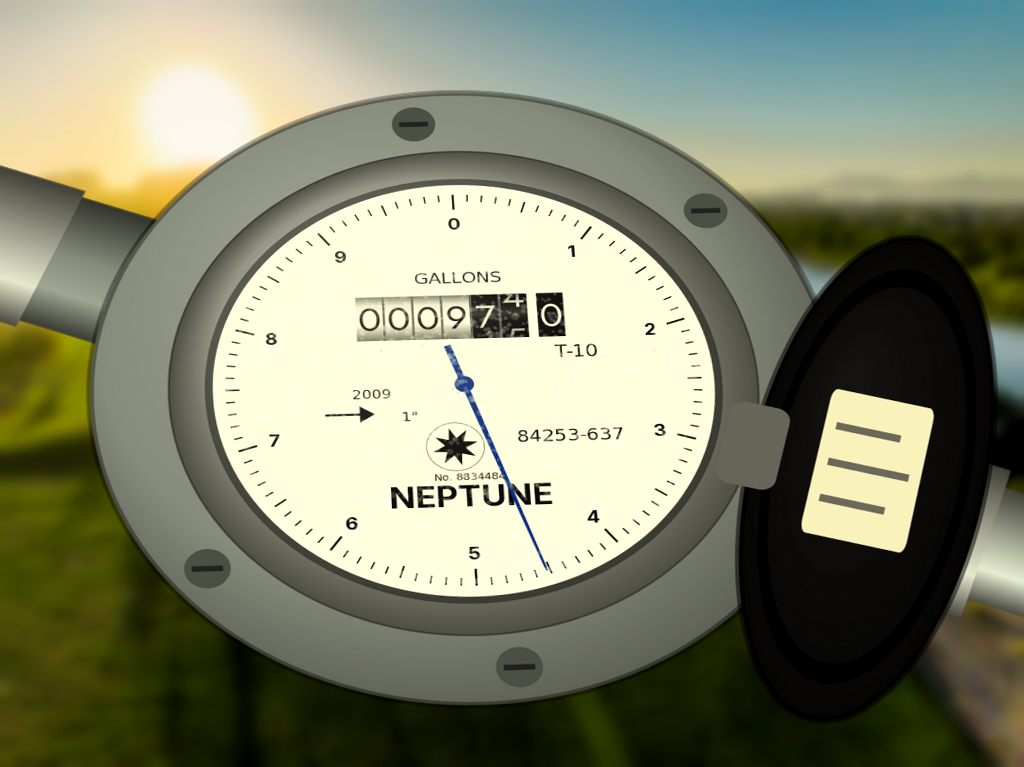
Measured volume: 9744.5 gal
